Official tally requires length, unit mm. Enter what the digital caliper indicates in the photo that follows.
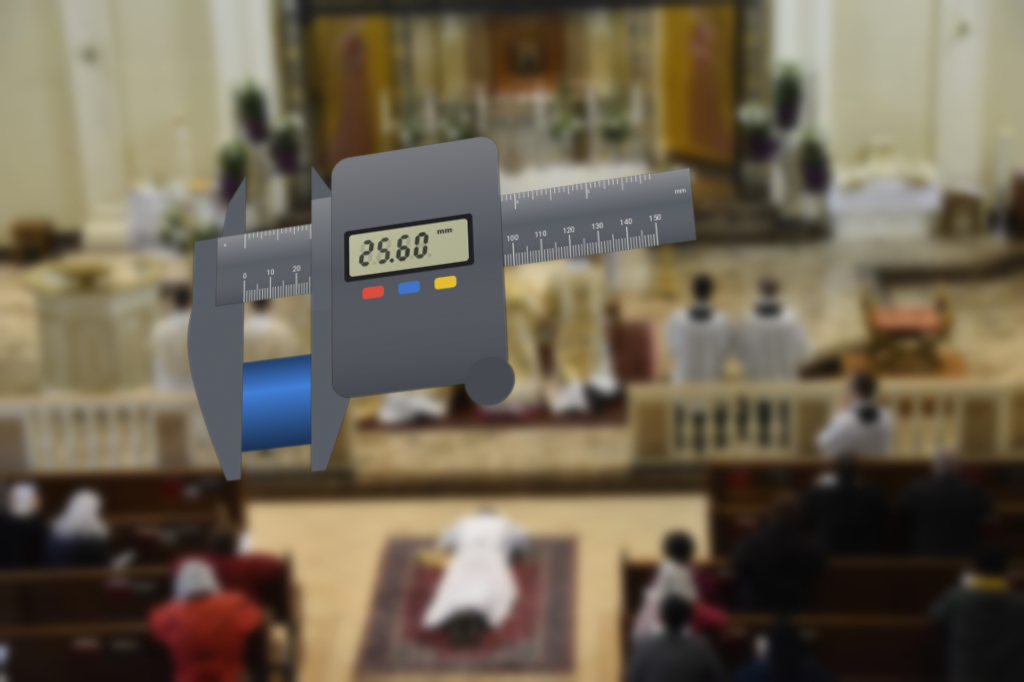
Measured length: 25.60 mm
